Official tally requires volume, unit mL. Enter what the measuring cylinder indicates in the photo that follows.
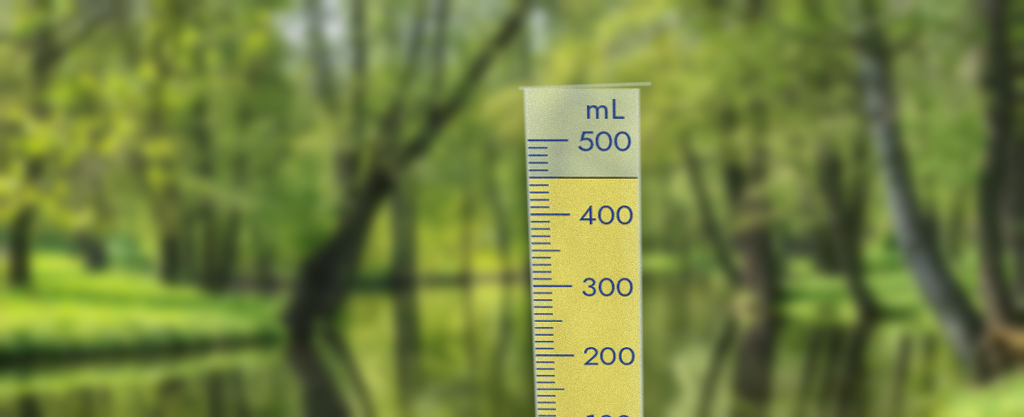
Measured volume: 450 mL
